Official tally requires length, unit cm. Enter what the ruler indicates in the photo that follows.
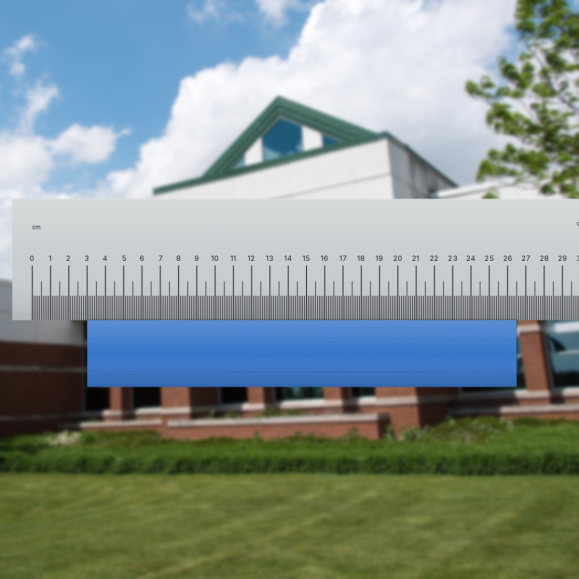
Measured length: 23.5 cm
